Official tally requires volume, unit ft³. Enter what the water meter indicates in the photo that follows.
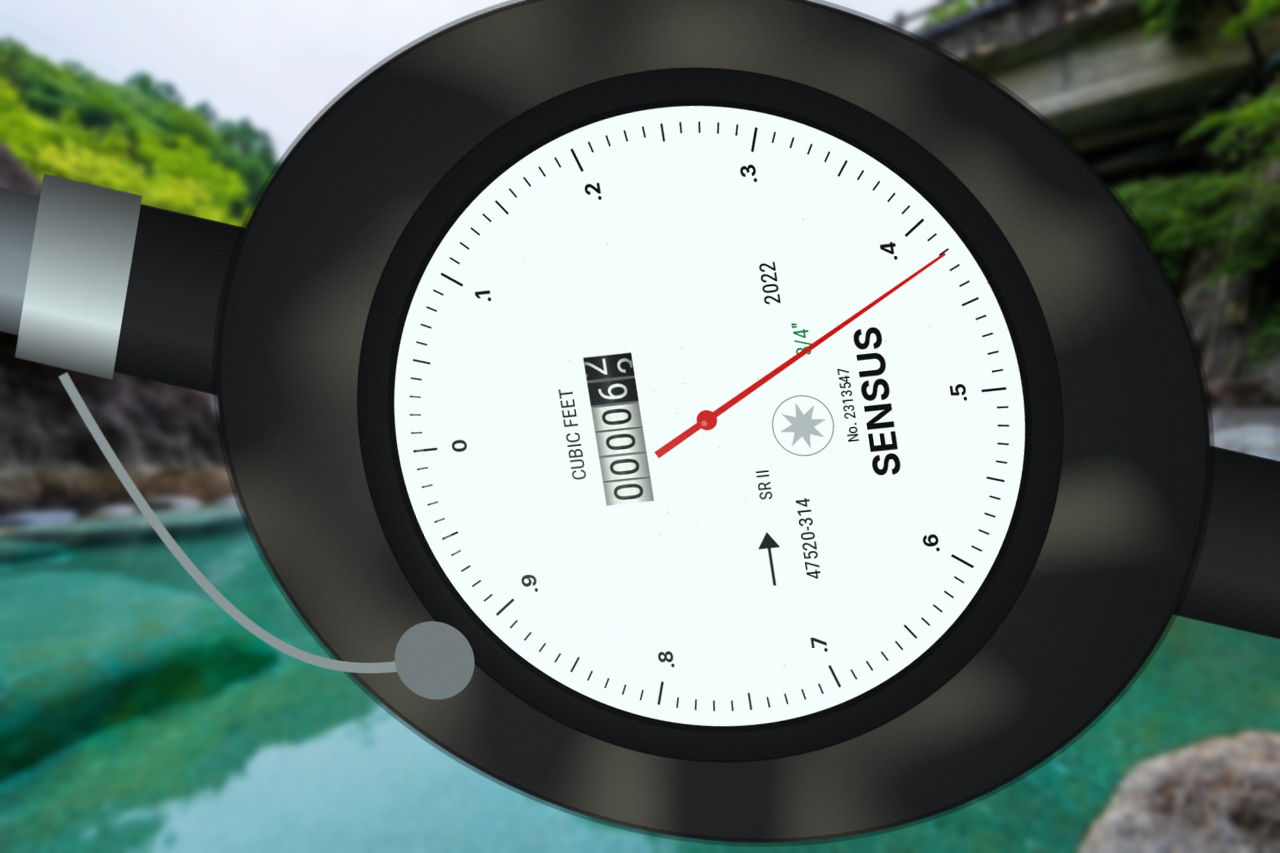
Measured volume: 62.42 ft³
